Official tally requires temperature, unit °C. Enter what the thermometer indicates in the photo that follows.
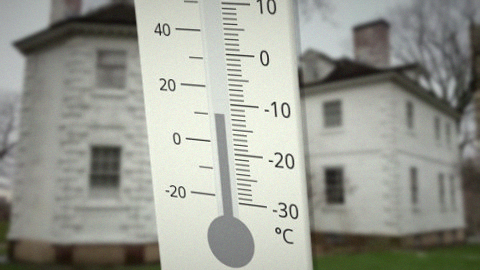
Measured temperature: -12 °C
